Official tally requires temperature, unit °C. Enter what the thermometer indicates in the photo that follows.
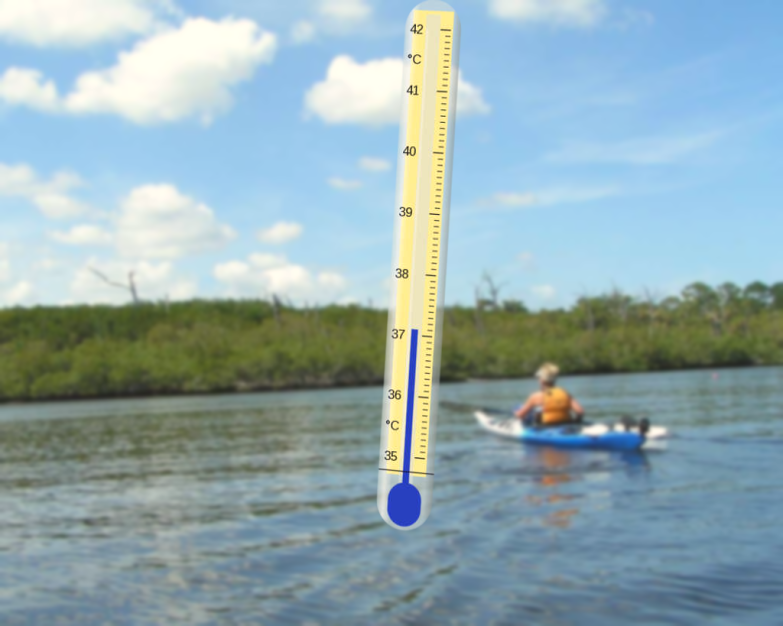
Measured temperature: 37.1 °C
